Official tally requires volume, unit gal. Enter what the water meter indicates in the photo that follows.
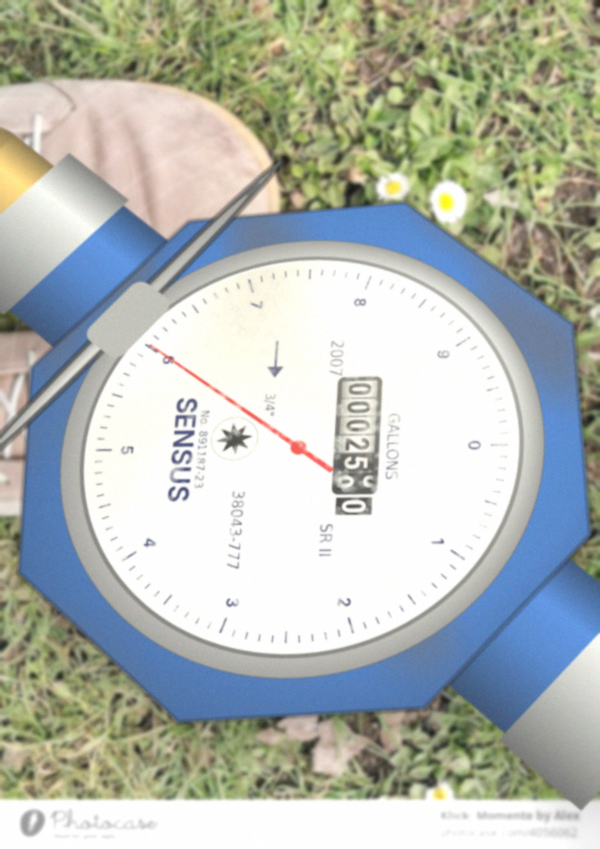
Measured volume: 2586.0 gal
